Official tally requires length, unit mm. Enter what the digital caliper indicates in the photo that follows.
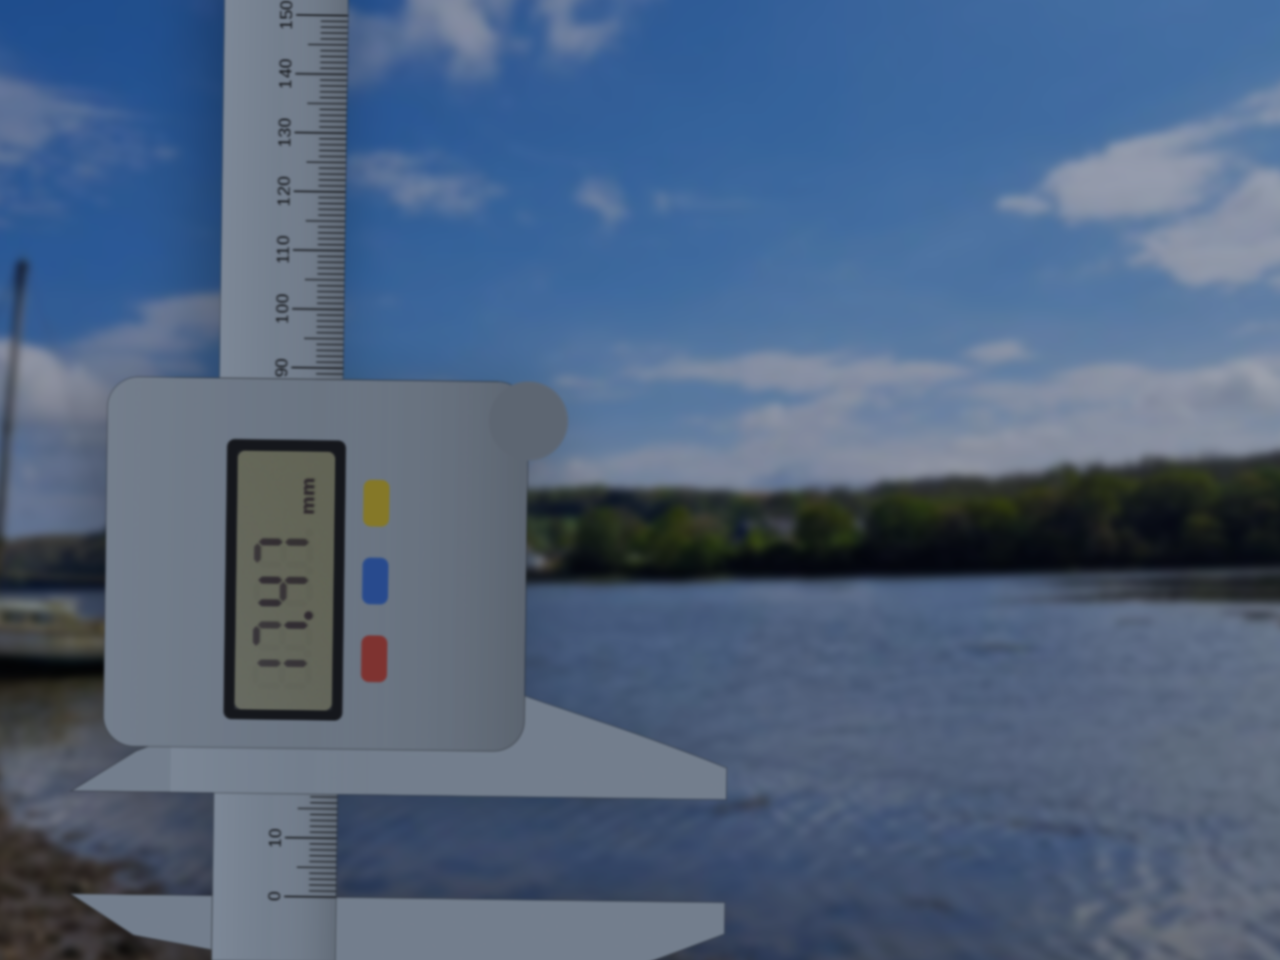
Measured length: 17.47 mm
